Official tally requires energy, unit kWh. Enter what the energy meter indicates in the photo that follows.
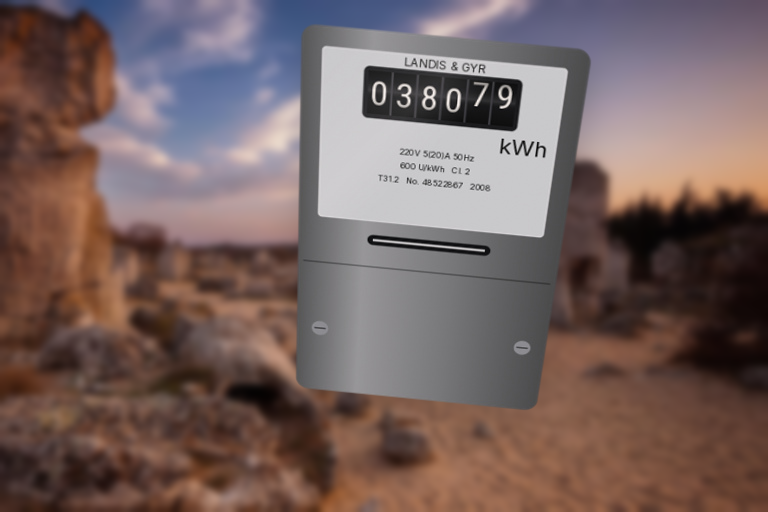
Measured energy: 38079 kWh
